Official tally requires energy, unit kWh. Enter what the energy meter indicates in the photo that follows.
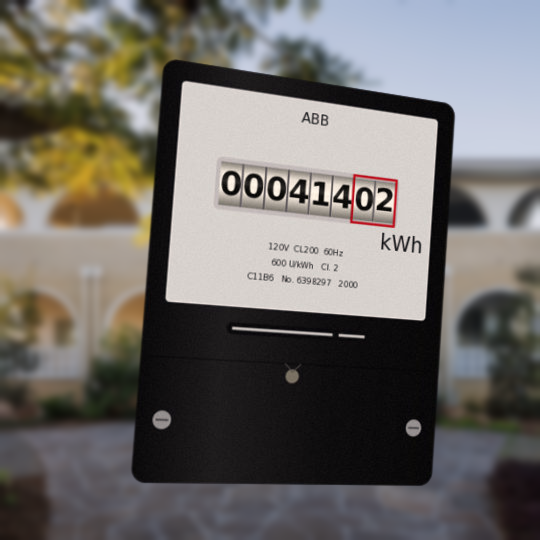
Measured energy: 414.02 kWh
